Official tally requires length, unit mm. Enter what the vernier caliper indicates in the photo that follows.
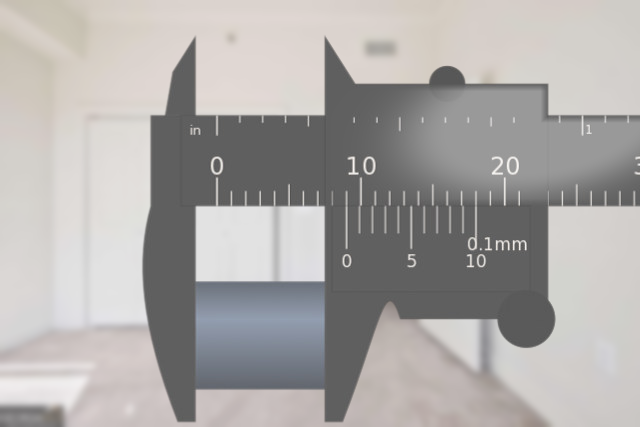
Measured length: 9.0 mm
